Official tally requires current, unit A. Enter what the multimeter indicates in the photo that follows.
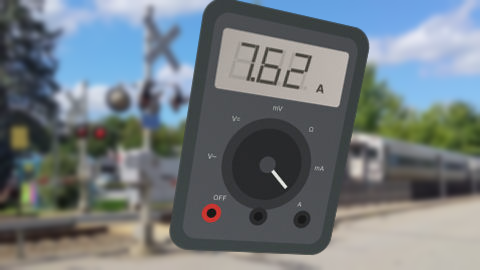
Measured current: 7.62 A
